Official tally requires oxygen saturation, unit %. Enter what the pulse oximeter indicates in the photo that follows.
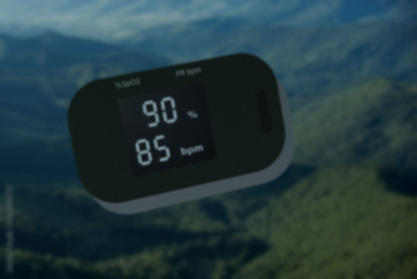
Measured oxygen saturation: 90 %
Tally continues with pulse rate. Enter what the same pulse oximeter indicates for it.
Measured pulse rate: 85 bpm
